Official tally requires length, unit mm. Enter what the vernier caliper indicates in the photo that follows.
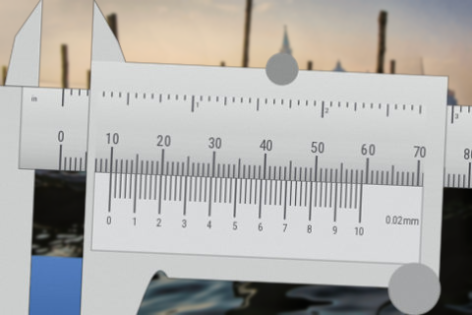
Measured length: 10.0 mm
